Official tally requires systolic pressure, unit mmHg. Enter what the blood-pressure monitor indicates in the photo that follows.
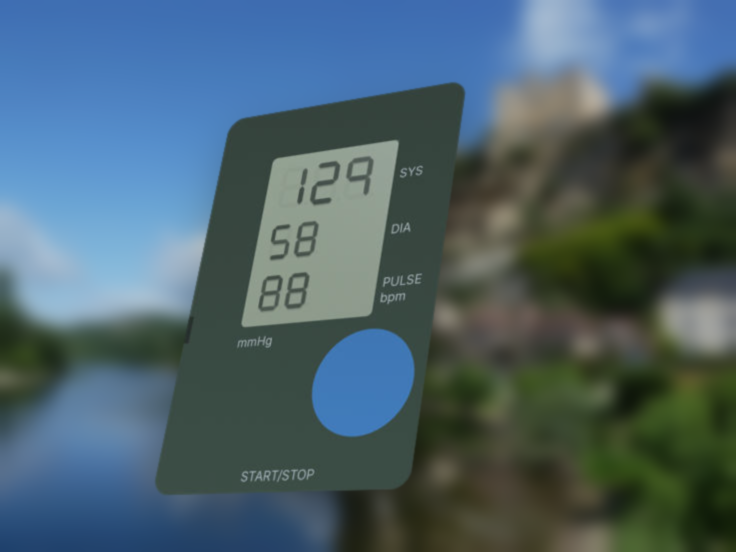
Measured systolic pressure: 129 mmHg
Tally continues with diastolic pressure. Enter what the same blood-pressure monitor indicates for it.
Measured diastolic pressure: 58 mmHg
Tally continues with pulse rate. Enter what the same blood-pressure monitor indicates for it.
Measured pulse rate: 88 bpm
